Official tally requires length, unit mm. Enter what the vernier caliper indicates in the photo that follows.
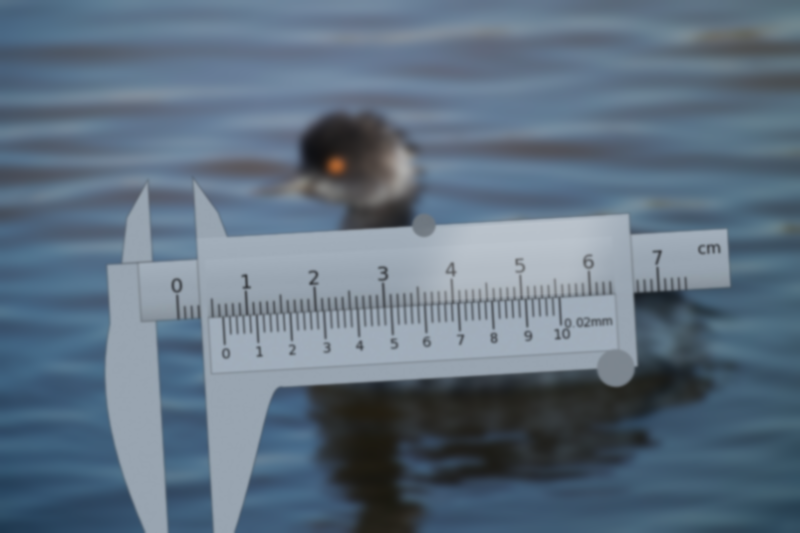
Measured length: 6.5 mm
